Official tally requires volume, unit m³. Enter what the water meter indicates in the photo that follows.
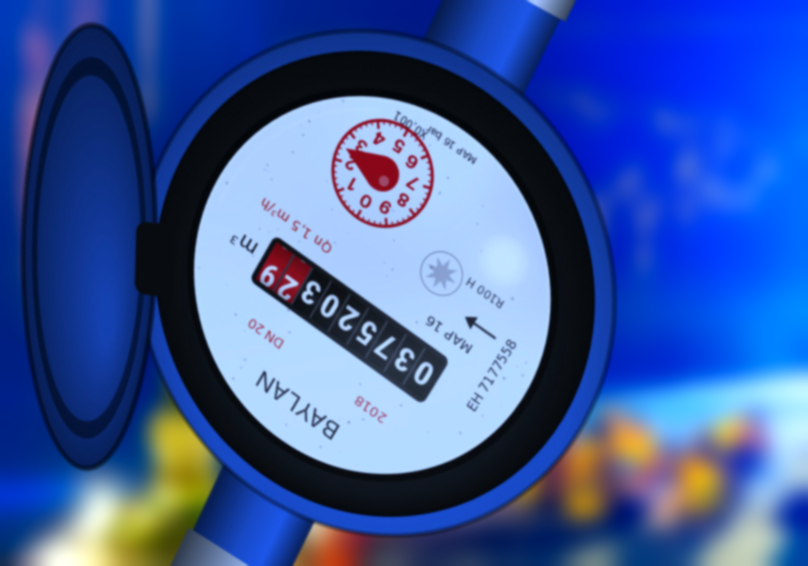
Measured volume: 375203.292 m³
